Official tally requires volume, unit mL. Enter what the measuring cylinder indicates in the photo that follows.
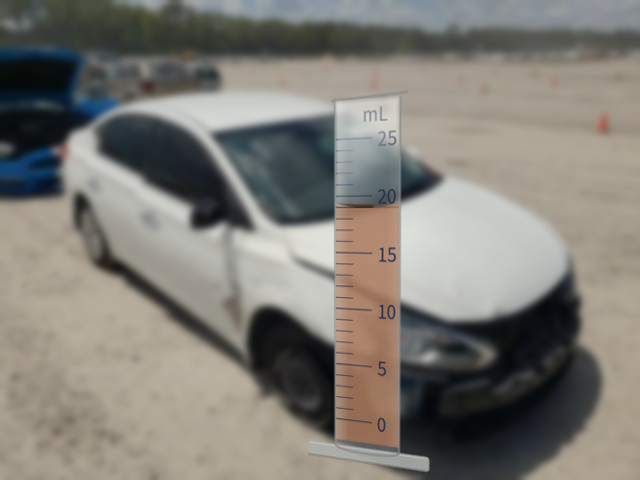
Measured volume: 19 mL
